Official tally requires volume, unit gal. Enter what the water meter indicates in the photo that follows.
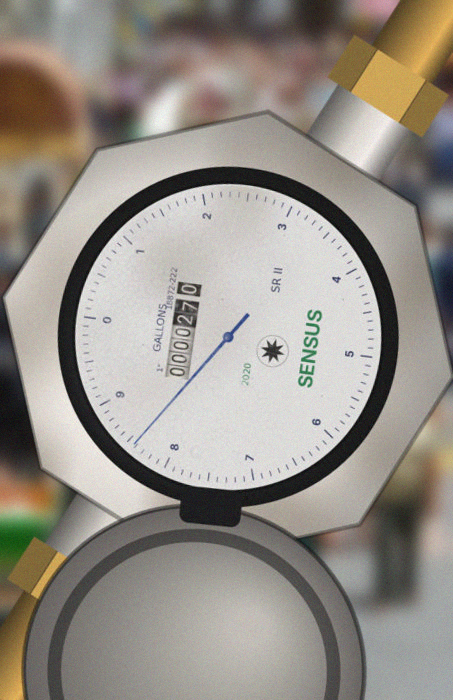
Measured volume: 268.4 gal
